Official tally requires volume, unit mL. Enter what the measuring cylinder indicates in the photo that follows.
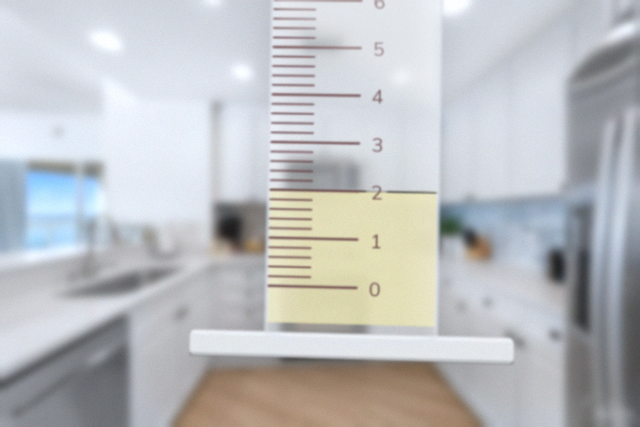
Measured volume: 2 mL
